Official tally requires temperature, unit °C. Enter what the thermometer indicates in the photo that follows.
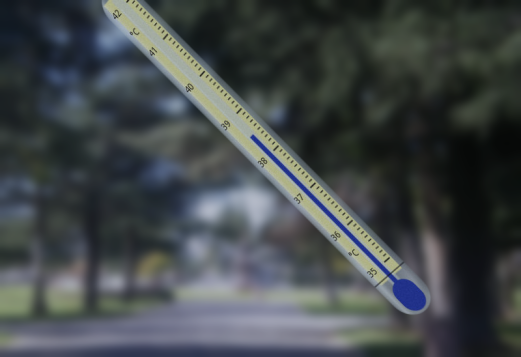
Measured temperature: 38.5 °C
